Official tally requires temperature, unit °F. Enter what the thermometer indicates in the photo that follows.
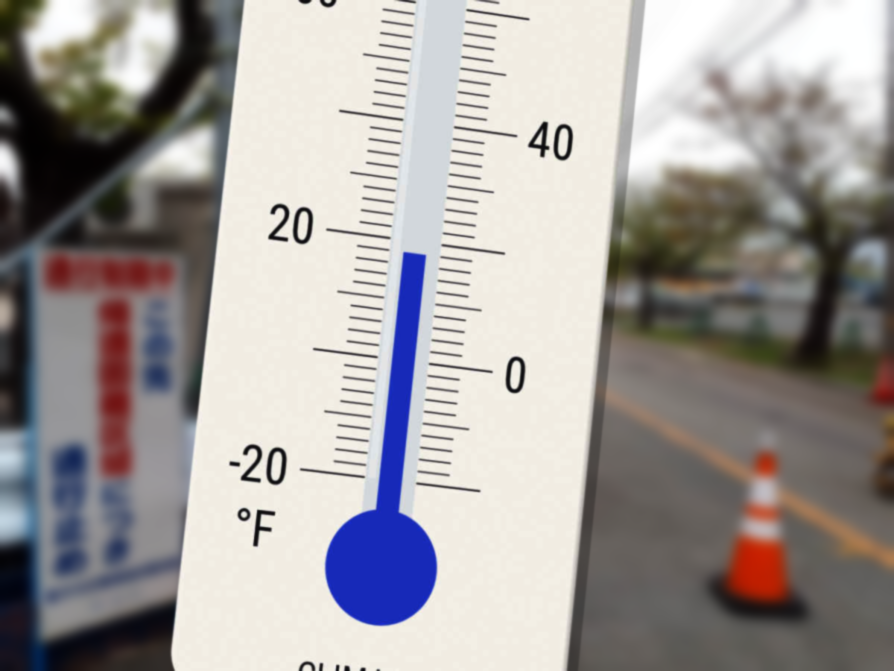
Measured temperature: 18 °F
